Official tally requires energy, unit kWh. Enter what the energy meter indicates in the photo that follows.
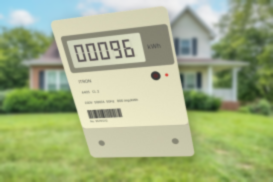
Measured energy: 96 kWh
